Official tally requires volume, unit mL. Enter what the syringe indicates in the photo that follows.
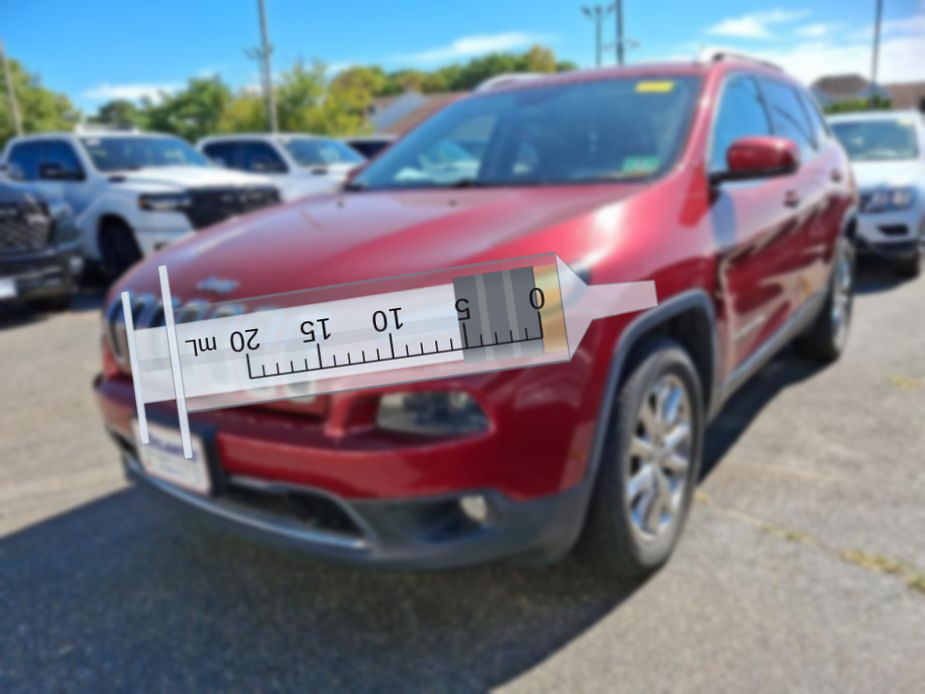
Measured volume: 0 mL
